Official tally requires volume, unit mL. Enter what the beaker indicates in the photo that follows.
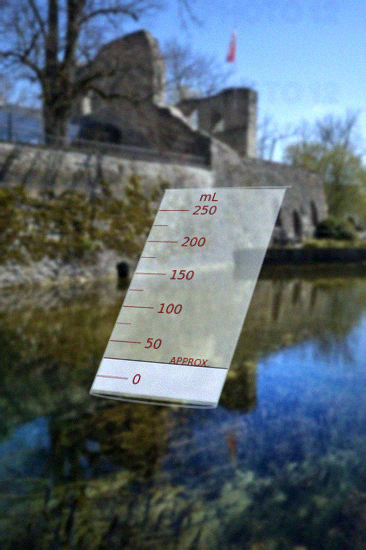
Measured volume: 25 mL
